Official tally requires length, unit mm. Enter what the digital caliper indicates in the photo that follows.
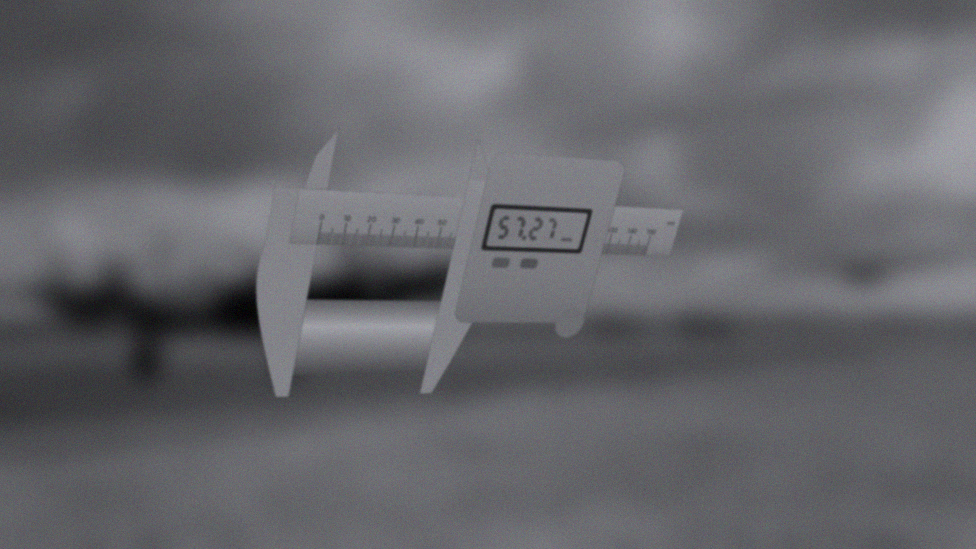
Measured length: 57.27 mm
